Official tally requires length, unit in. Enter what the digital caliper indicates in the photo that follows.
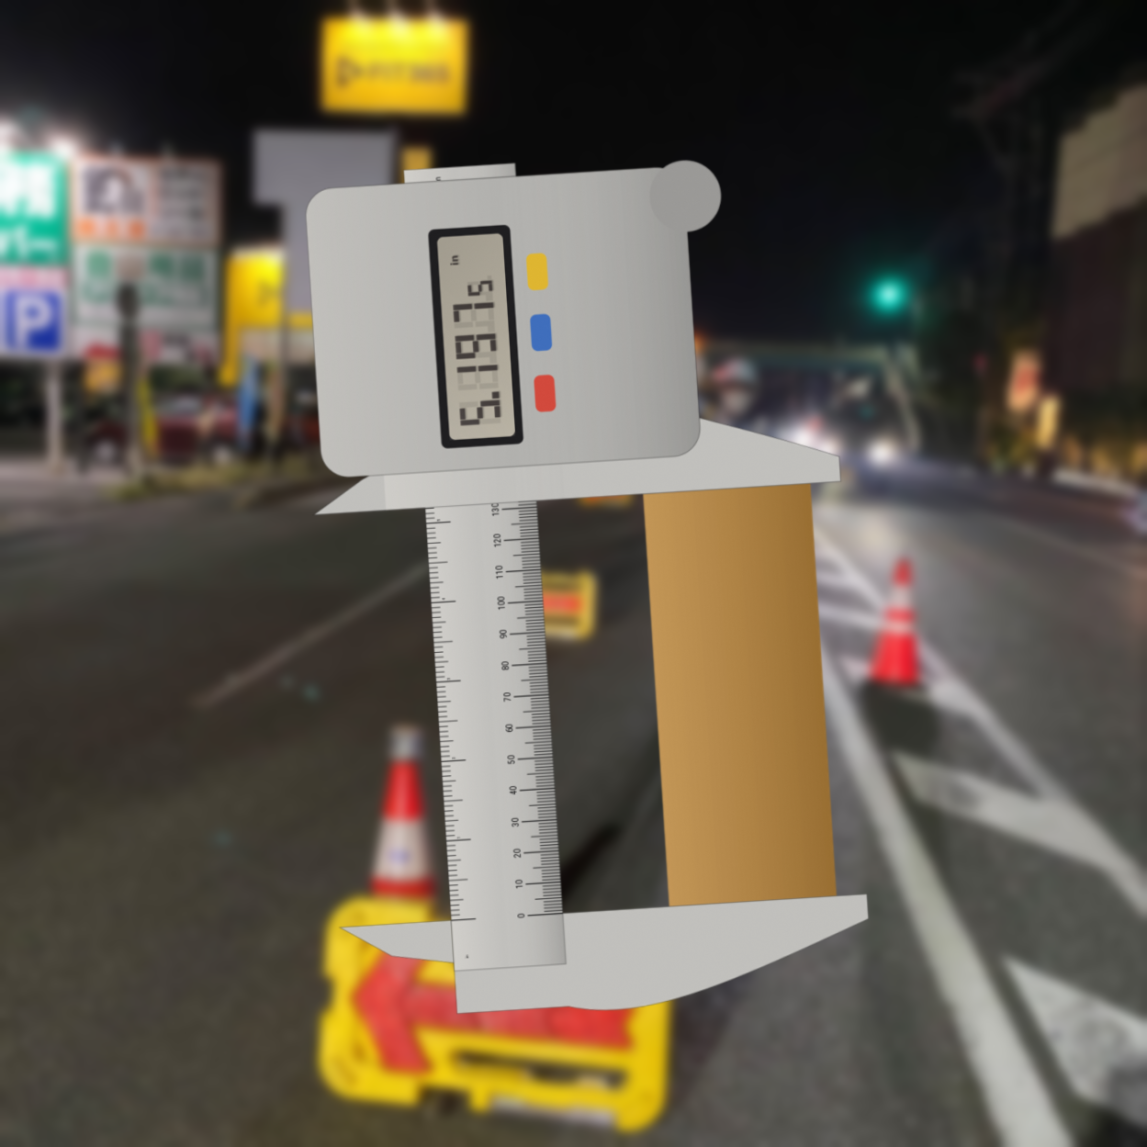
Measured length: 5.1975 in
